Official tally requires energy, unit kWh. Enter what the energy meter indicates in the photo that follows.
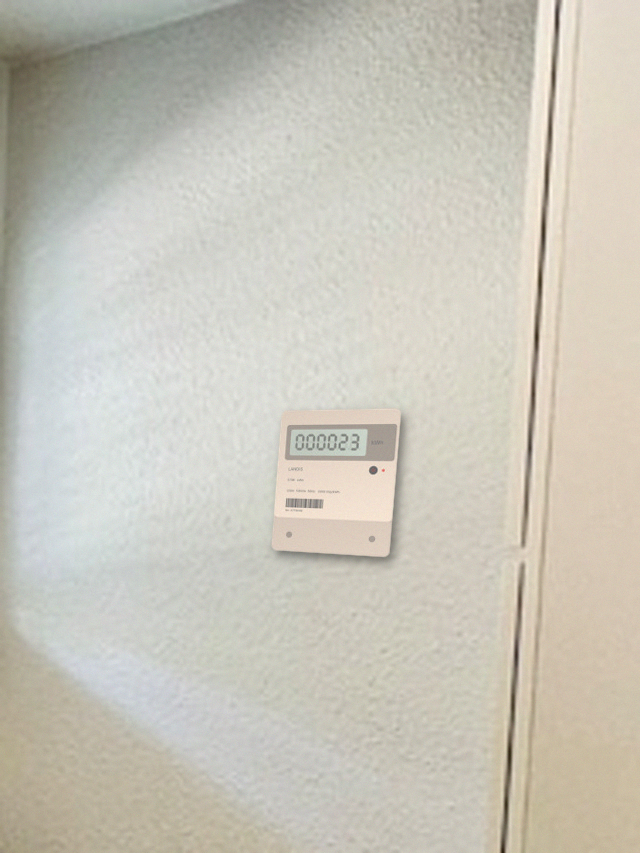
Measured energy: 23 kWh
